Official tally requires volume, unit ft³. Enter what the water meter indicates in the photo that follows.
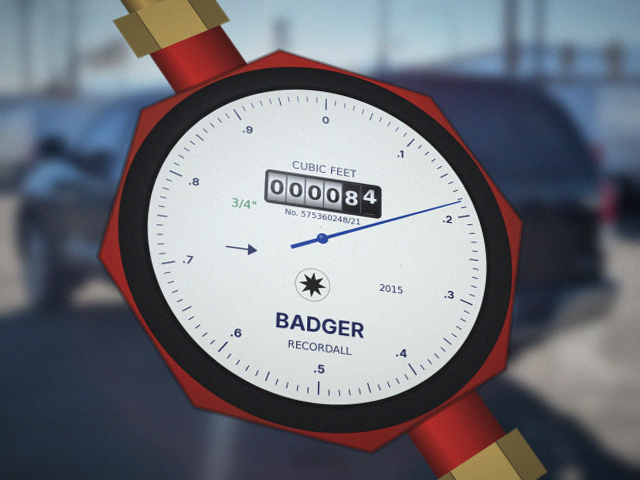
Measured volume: 84.18 ft³
